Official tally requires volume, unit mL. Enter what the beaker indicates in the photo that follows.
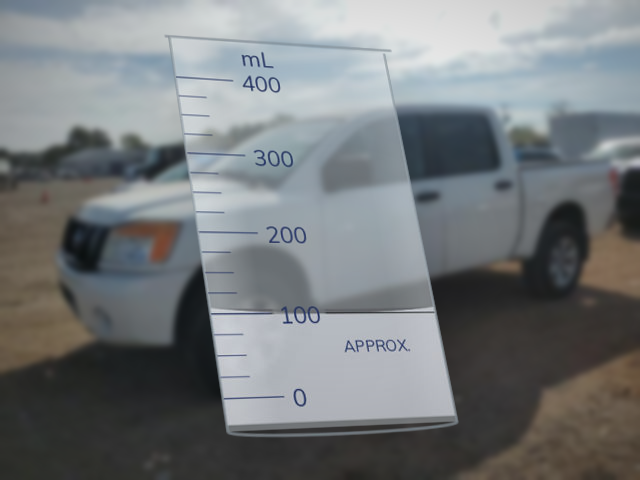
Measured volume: 100 mL
